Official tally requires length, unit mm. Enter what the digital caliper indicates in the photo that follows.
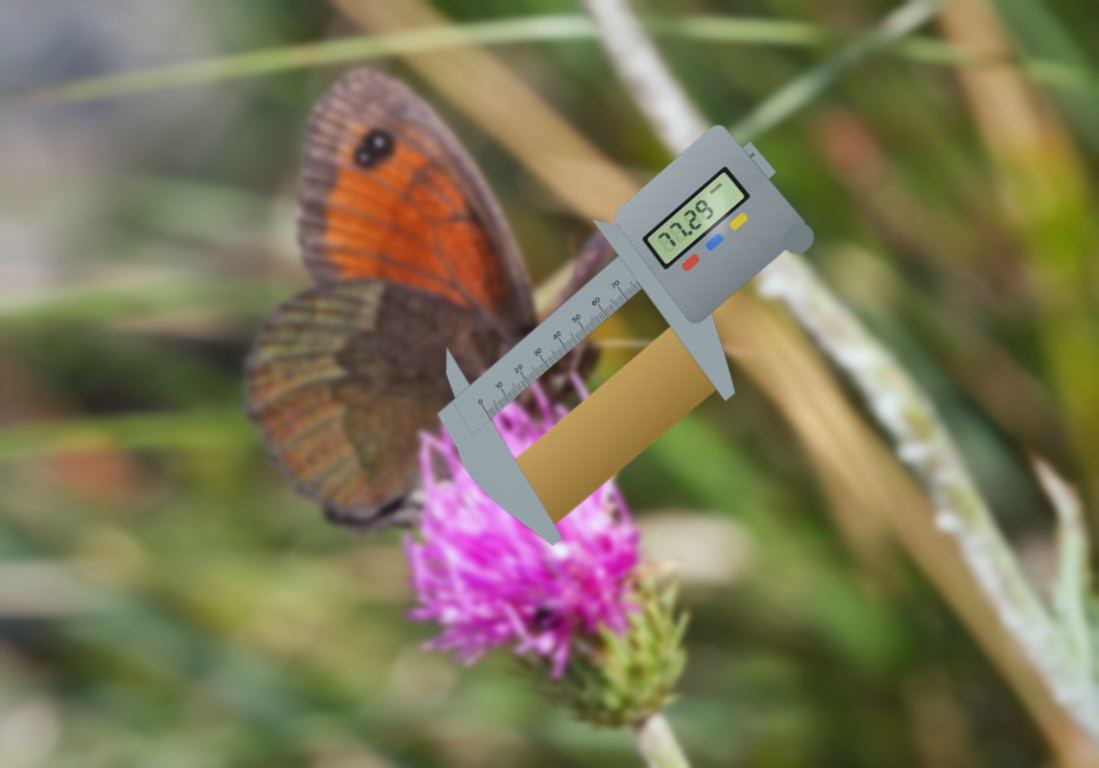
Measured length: 77.29 mm
